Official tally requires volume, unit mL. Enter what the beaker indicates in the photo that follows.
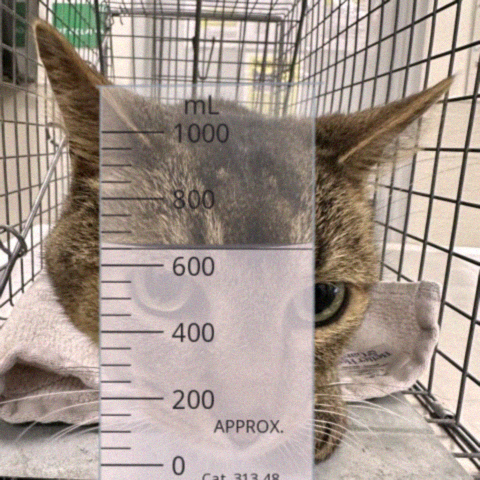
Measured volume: 650 mL
